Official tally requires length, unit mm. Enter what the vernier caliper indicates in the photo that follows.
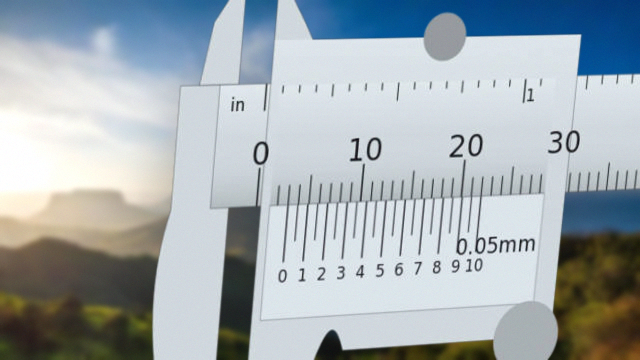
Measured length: 3.0 mm
